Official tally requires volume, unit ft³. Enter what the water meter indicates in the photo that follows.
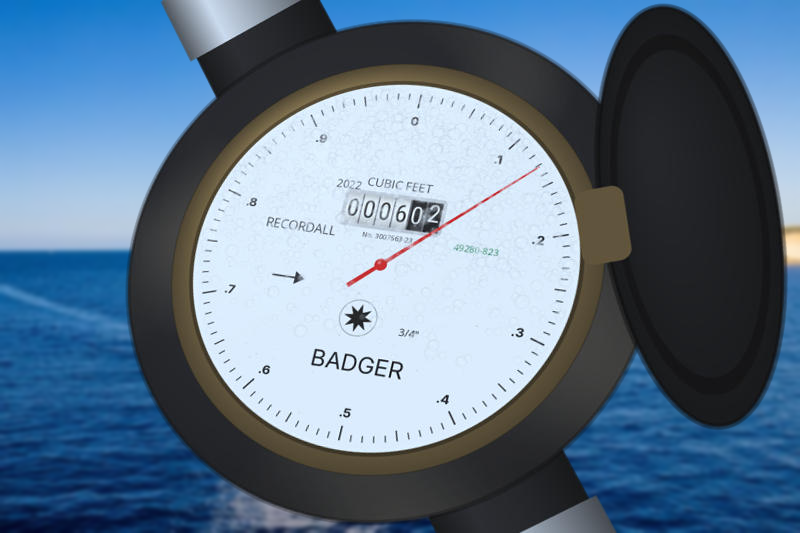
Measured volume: 602.13 ft³
